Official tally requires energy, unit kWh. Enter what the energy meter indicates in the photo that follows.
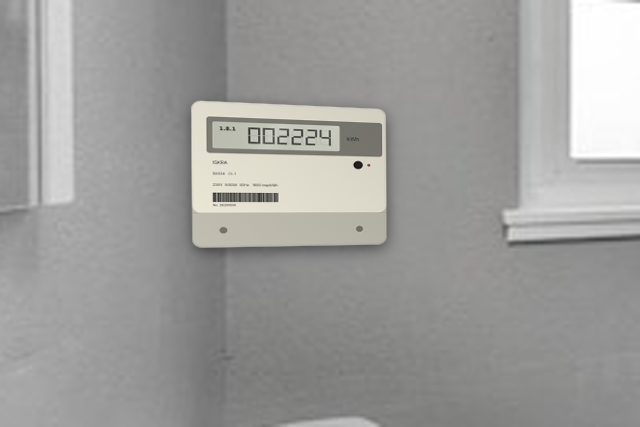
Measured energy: 2224 kWh
